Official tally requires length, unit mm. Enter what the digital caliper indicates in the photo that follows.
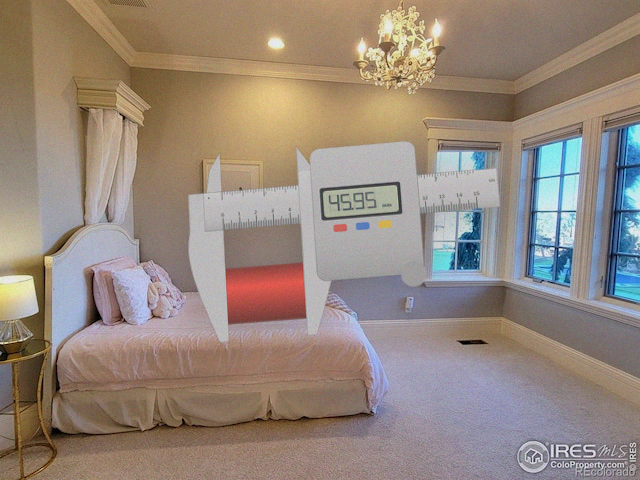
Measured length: 45.95 mm
